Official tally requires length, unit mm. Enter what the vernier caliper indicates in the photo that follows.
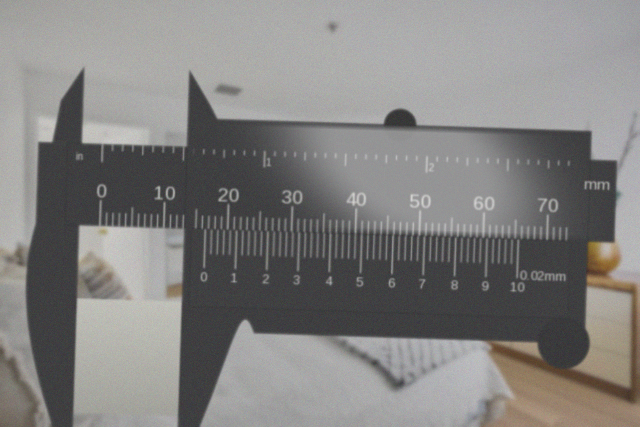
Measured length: 16.5 mm
